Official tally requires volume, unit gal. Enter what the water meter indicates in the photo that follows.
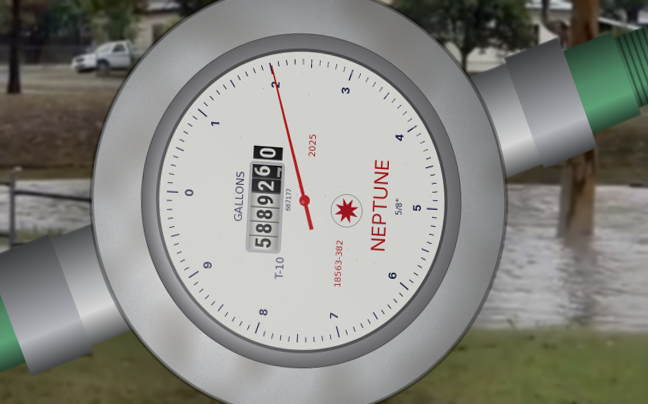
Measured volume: 5889262.0 gal
